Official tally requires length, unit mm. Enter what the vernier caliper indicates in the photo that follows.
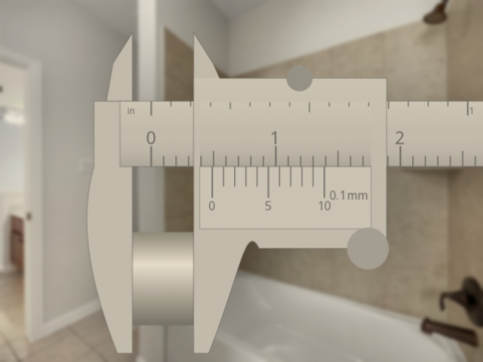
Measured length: 4.9 mm
